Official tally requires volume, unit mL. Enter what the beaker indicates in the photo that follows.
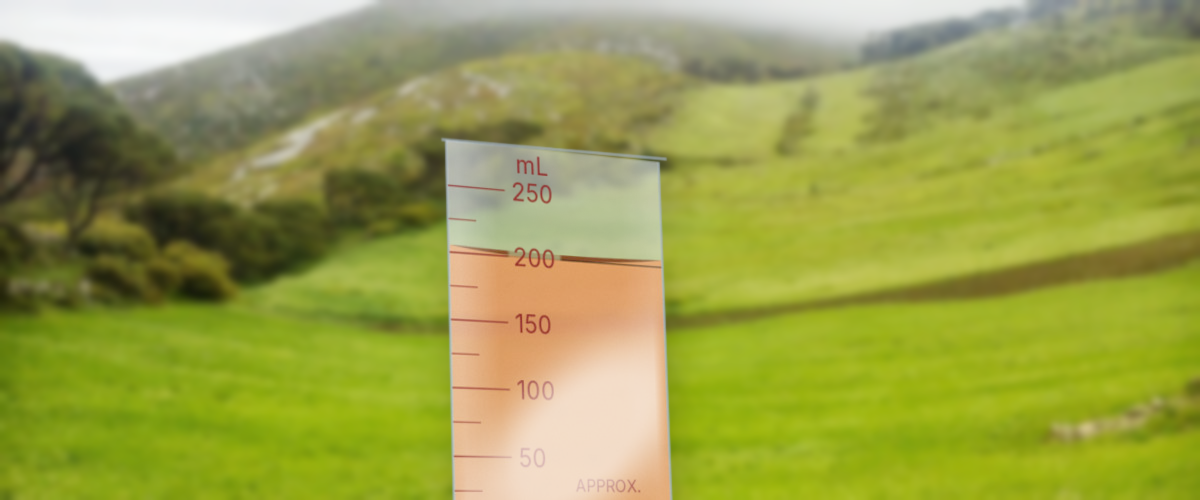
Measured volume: 200 mL
